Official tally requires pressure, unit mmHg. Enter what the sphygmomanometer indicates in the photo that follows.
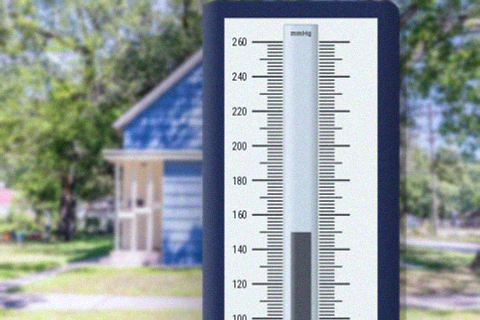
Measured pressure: 150 mmHg
